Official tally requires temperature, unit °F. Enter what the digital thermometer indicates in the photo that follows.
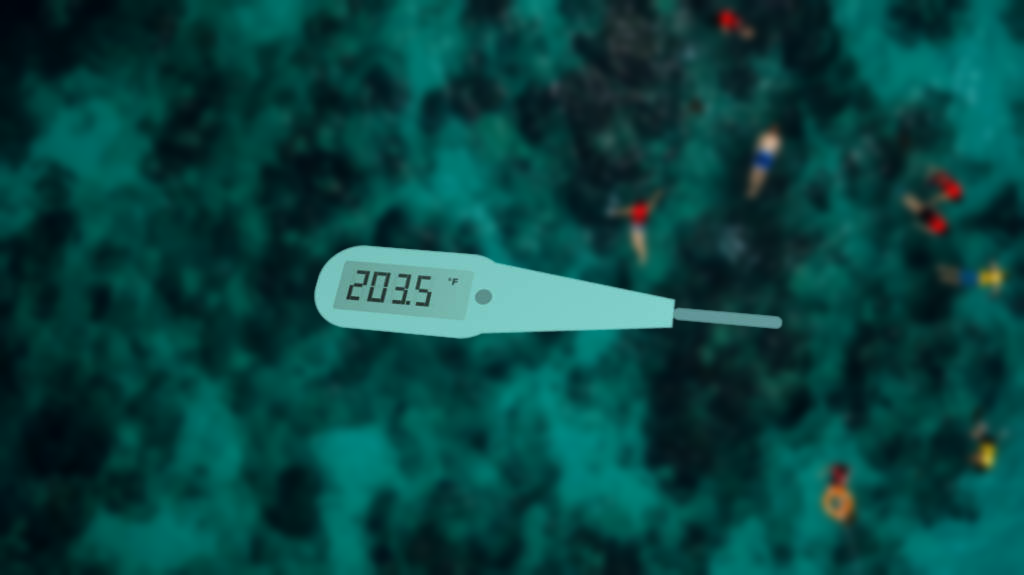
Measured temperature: 203.5 °F
